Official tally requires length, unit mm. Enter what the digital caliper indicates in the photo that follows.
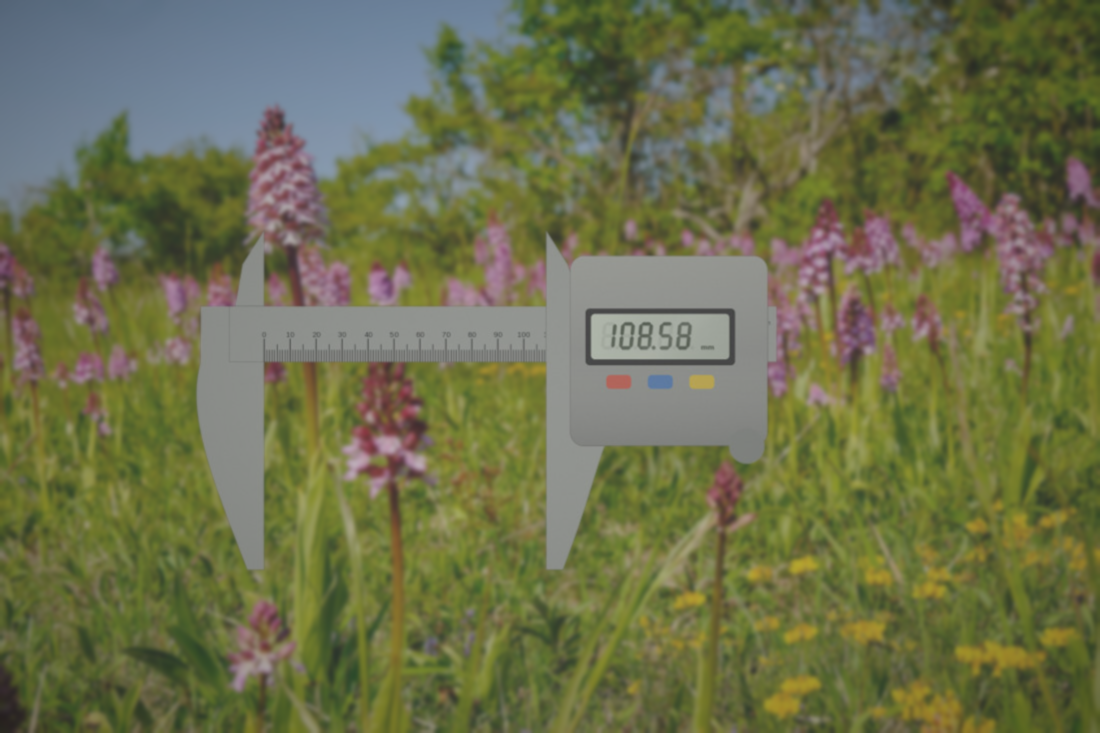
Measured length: 108.58 mm
